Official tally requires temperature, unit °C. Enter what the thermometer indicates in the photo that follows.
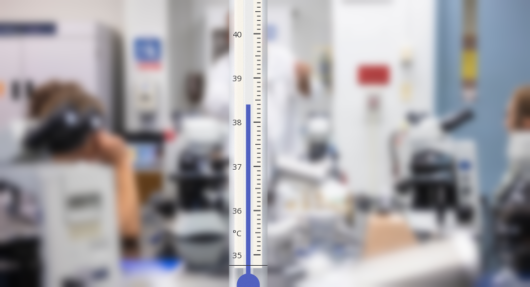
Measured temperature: 38.4 °C
